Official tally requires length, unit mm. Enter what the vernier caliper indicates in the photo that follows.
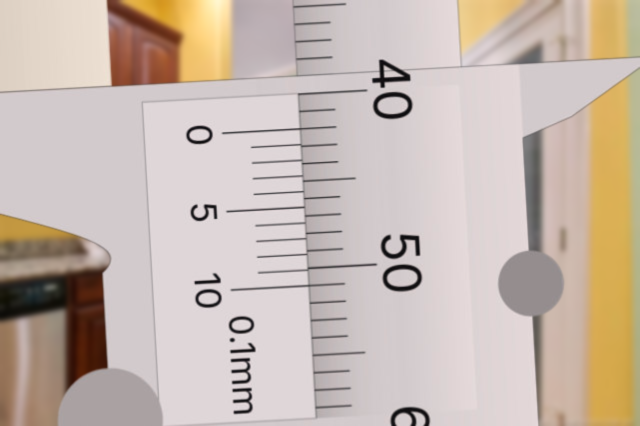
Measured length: 42.0 mm
